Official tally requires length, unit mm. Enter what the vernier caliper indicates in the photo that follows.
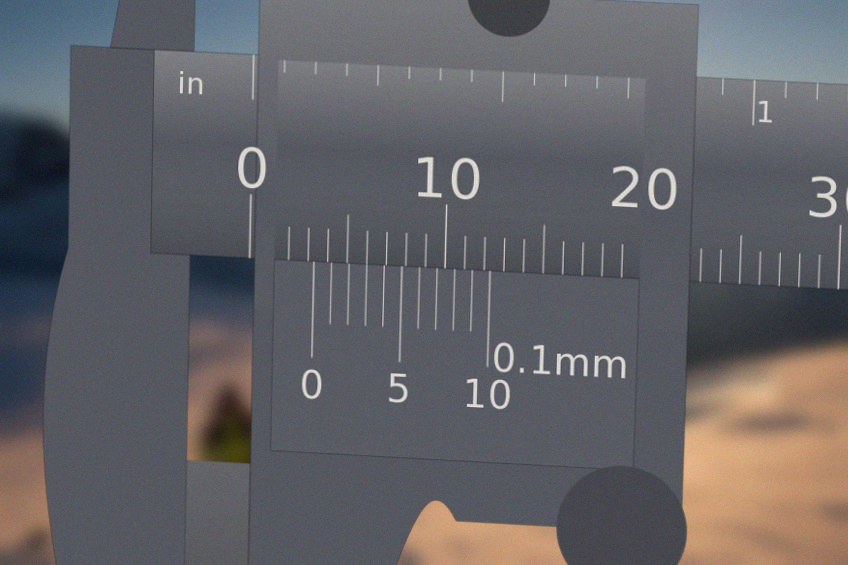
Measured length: 3.3 mm
